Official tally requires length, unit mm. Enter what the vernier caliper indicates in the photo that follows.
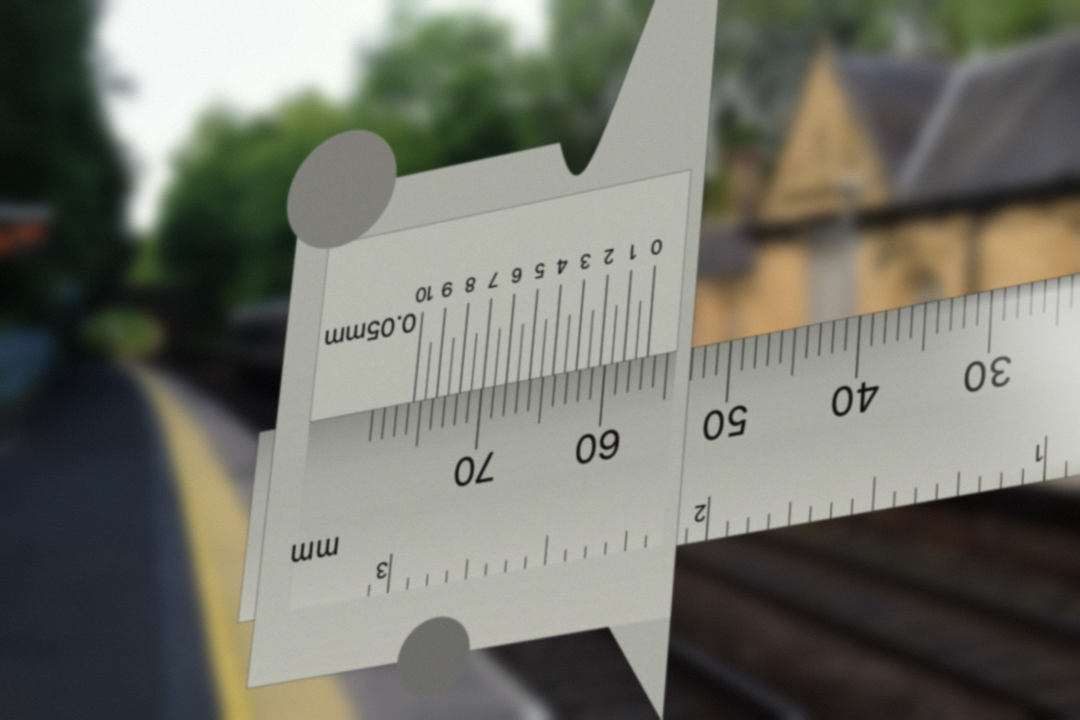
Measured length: 56.6 mm
